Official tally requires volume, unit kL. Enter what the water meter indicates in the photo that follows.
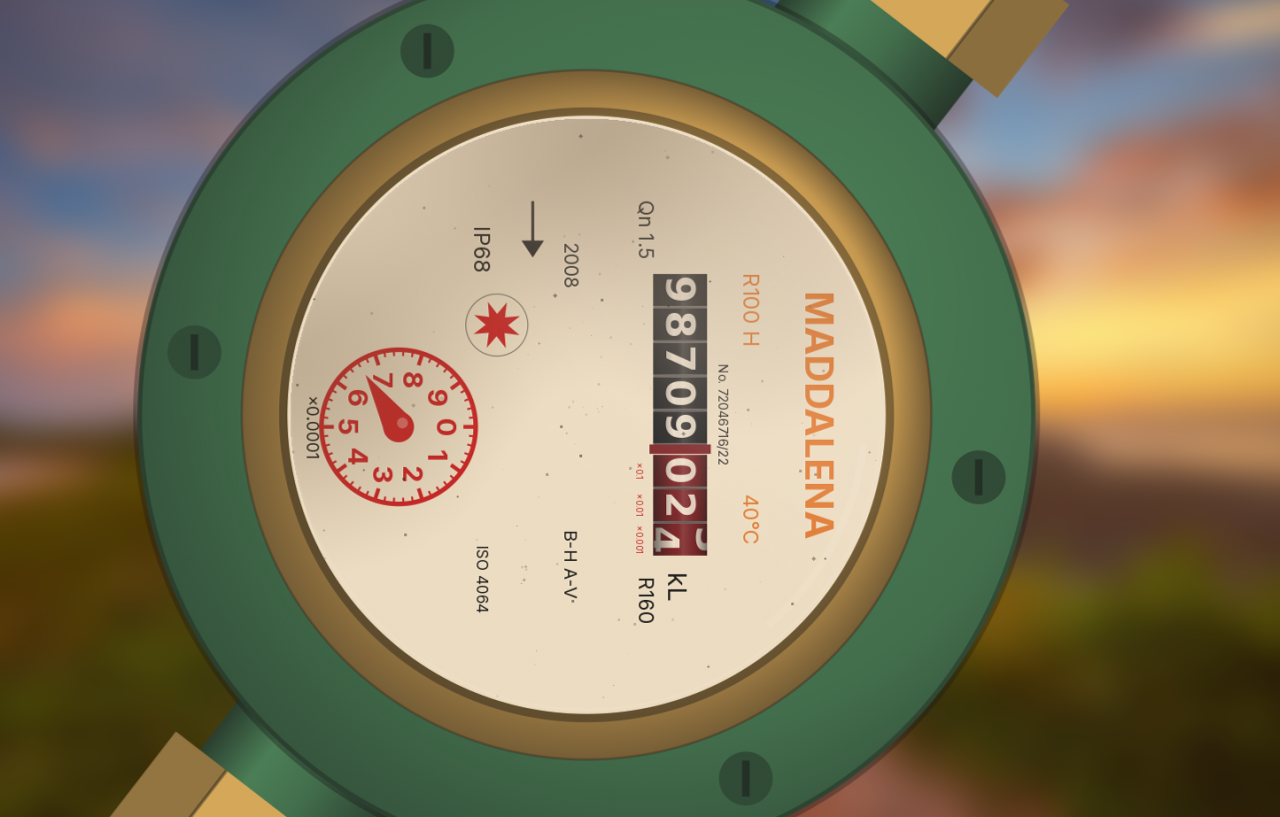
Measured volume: 98709.0236 kL
